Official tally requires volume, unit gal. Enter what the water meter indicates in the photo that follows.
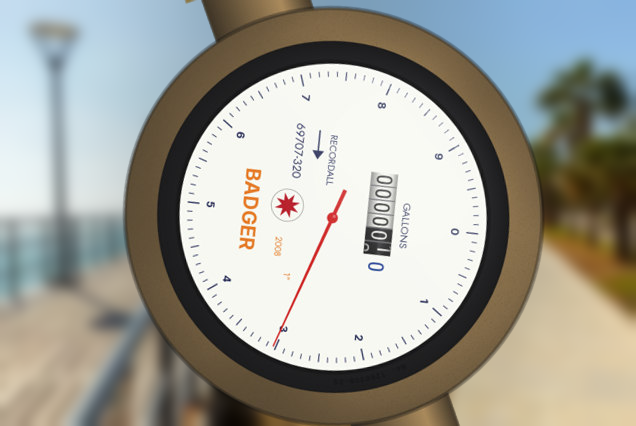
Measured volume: 13.0 gal
